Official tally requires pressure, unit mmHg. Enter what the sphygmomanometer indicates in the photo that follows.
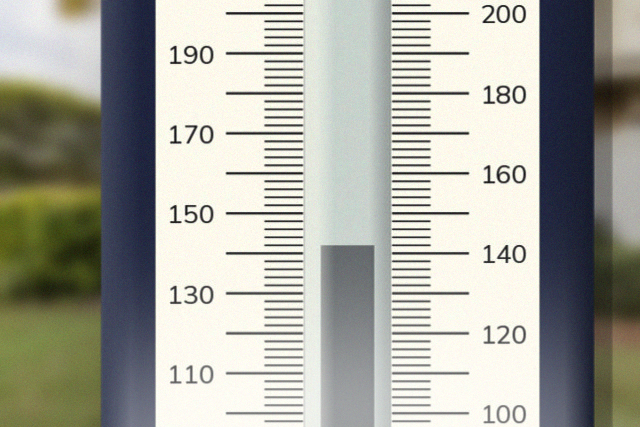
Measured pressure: 142 mmHg
